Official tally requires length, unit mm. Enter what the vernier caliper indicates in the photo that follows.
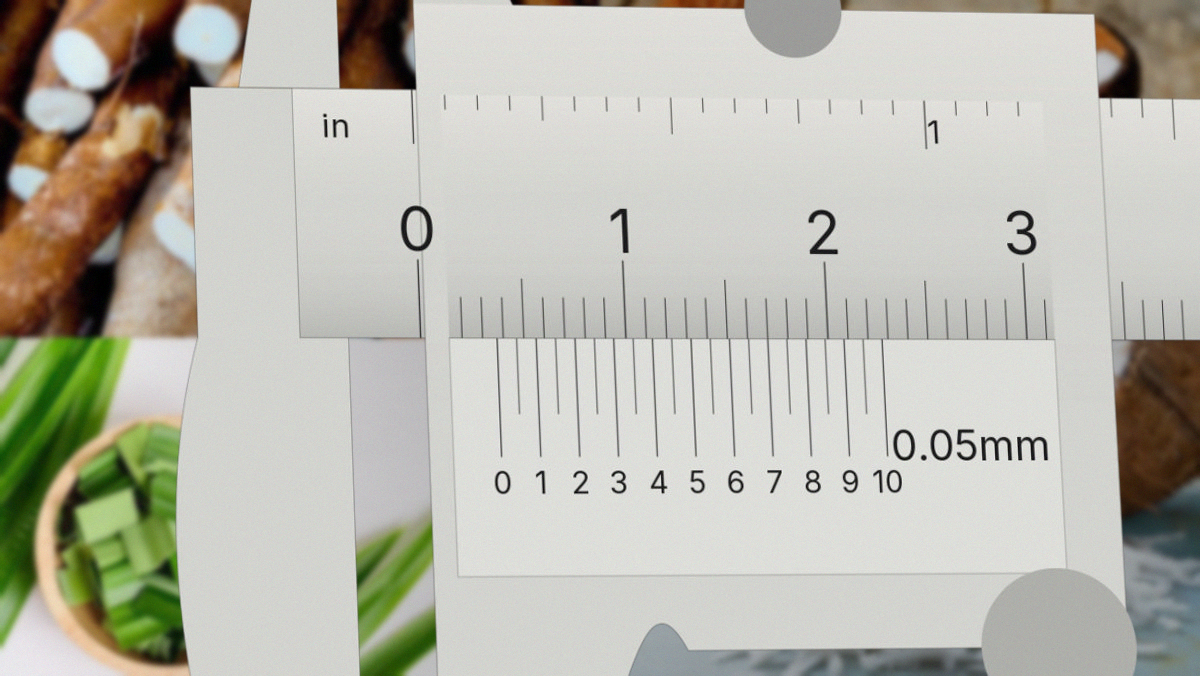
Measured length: 3.7 mm
